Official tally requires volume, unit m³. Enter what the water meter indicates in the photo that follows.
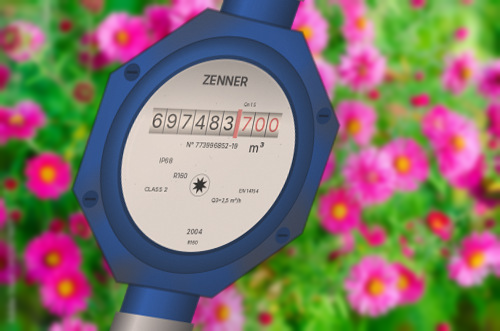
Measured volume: 697483.700 m³
